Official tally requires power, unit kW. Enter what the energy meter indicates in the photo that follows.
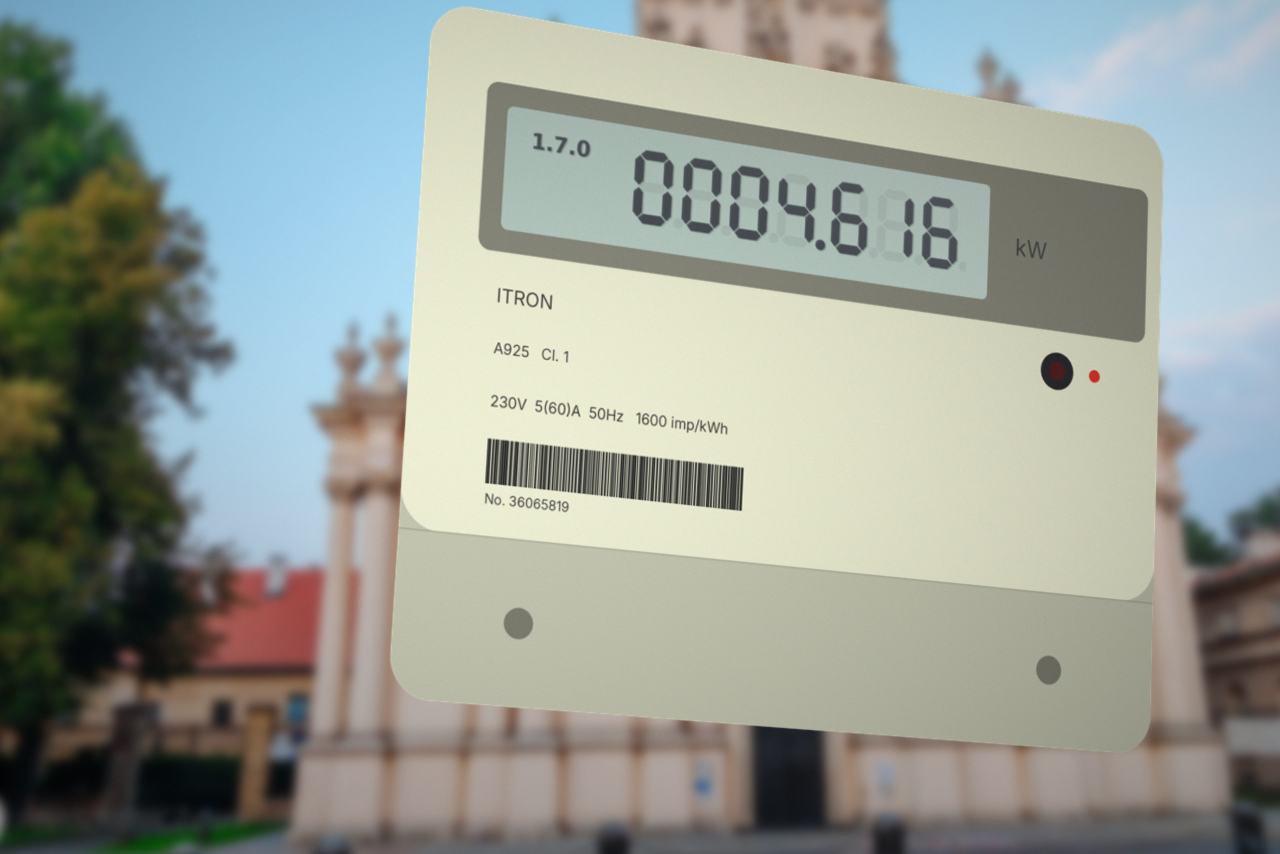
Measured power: 4.616 kW
